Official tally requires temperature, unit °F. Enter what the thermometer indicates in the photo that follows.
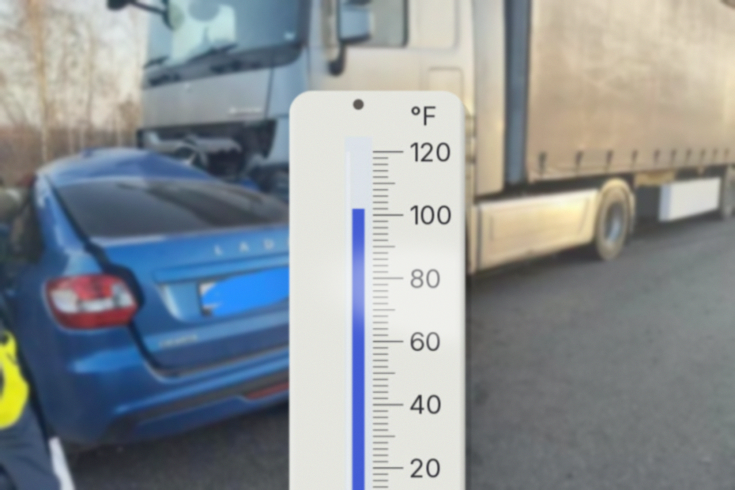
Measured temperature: 102 °F
